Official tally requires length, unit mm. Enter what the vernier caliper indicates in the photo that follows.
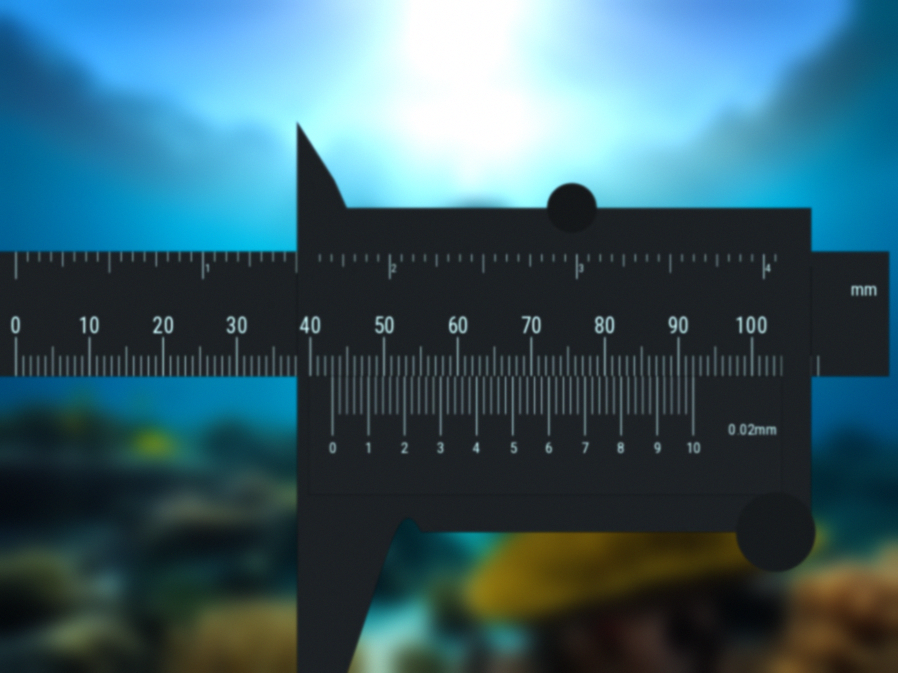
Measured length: 43.0 mm
